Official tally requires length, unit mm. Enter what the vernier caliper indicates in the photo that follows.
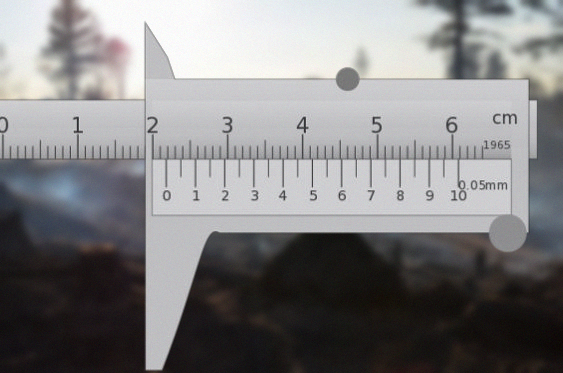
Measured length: 21.8 mm
